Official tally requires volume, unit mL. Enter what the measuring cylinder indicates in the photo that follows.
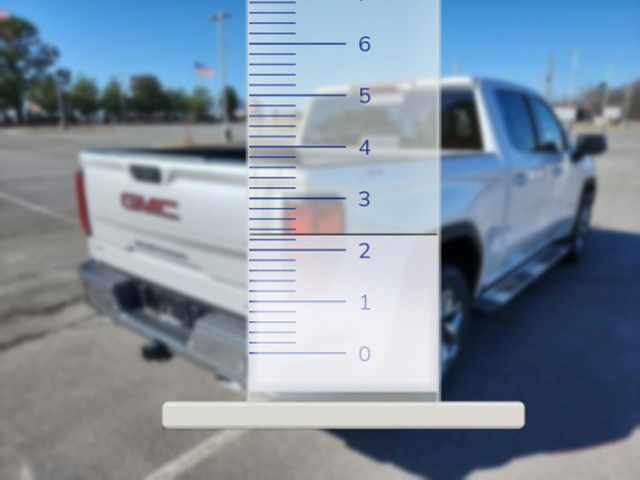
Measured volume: 2.3 mL
